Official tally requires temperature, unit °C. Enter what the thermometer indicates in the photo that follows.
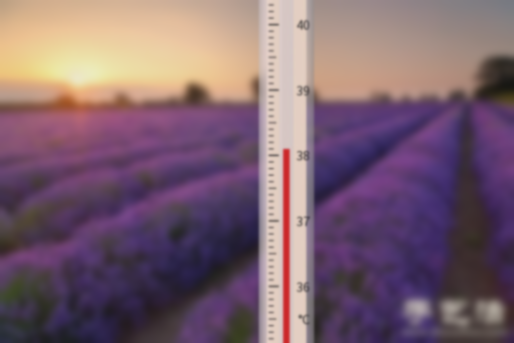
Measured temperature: 38.1 °C
